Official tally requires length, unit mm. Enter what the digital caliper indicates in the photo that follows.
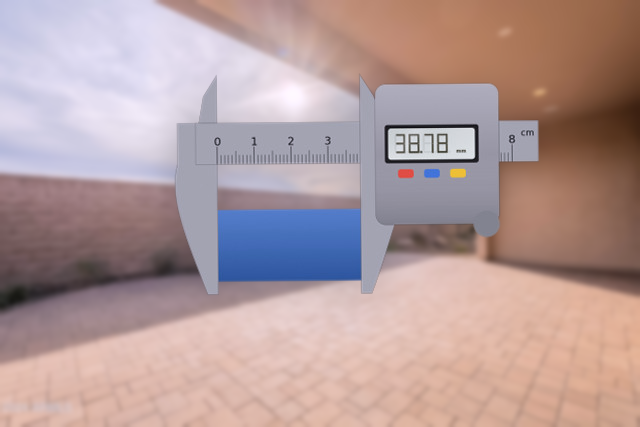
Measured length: 38.78 mm
